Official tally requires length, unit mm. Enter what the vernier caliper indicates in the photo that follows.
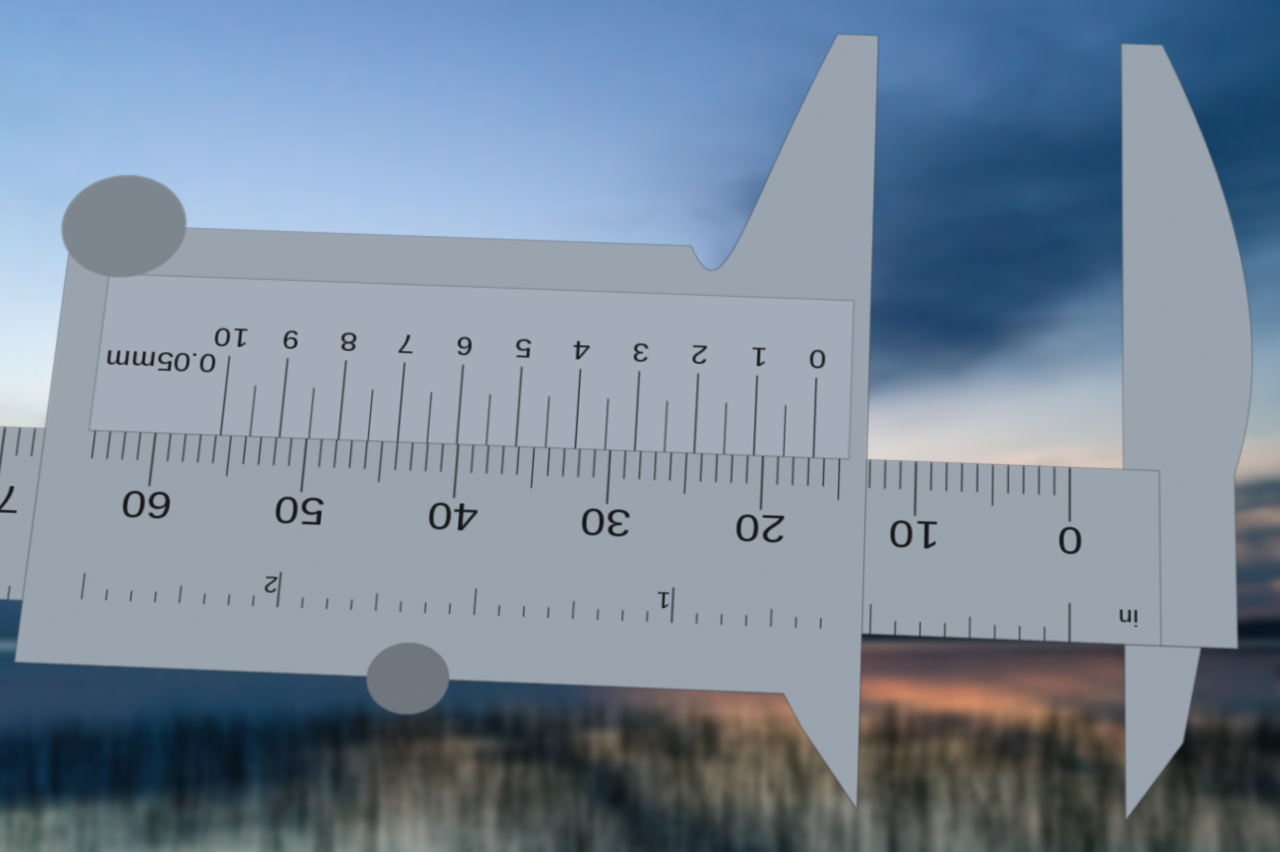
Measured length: 16.7 mm
